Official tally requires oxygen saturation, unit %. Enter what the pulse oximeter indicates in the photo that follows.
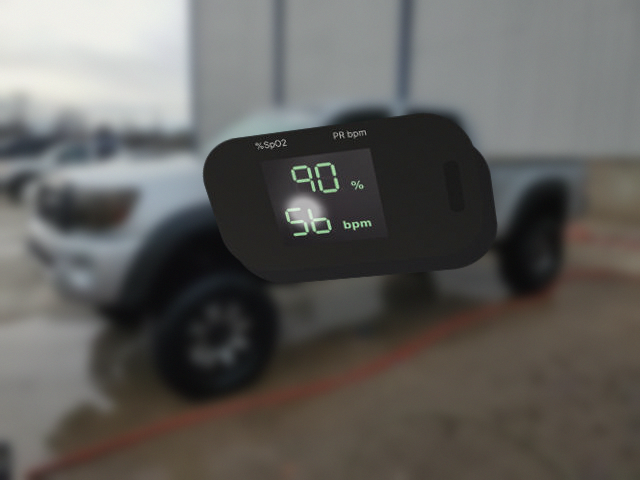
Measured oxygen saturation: 90 %
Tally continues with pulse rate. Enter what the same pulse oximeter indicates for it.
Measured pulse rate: 56 bpm
